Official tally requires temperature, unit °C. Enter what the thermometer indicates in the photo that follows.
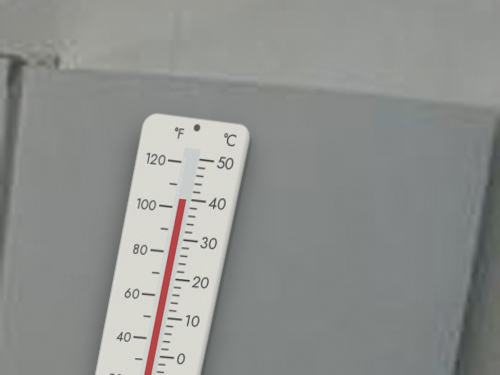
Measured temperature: 40 °C
